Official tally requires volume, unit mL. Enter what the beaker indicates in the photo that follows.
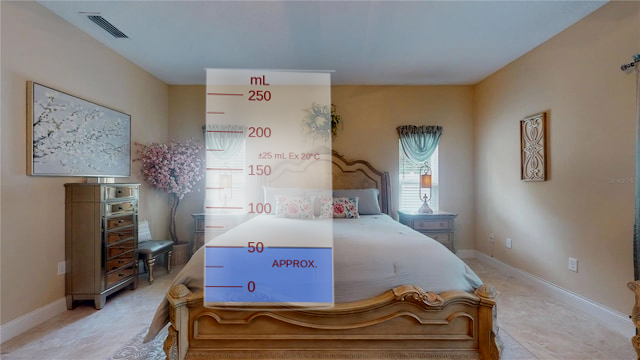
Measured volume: 50 mL
